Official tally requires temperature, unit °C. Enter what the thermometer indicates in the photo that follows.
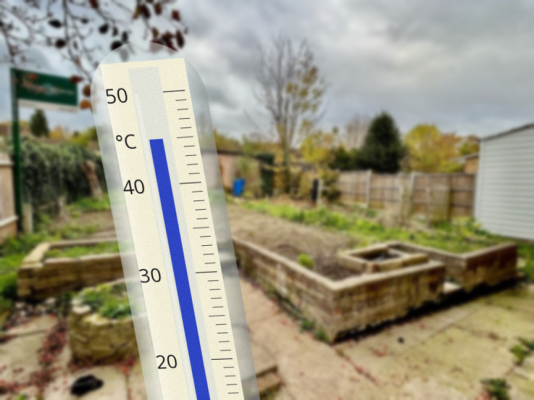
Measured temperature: 45 °C
